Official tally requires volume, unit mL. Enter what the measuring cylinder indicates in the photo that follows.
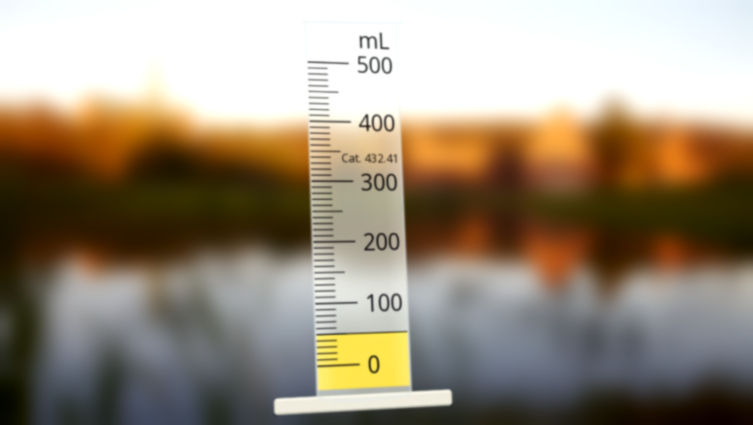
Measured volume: 50 mL
